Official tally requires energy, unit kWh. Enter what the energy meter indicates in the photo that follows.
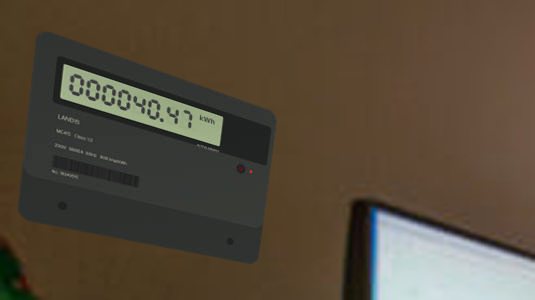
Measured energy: 40.47 kWh
